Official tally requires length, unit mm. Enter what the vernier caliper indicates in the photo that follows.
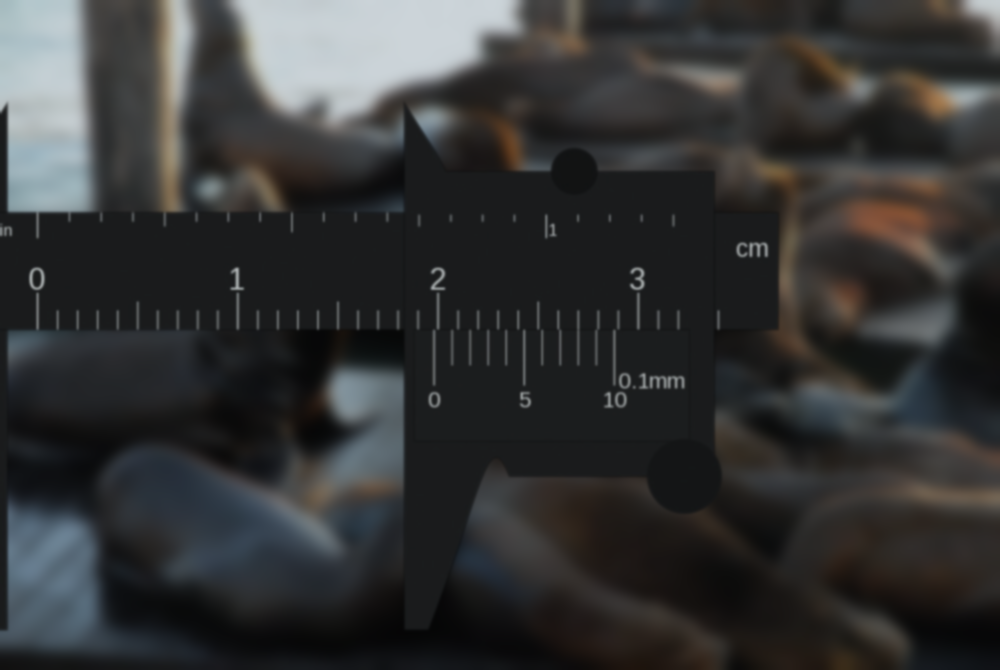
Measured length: 19.8 mm
